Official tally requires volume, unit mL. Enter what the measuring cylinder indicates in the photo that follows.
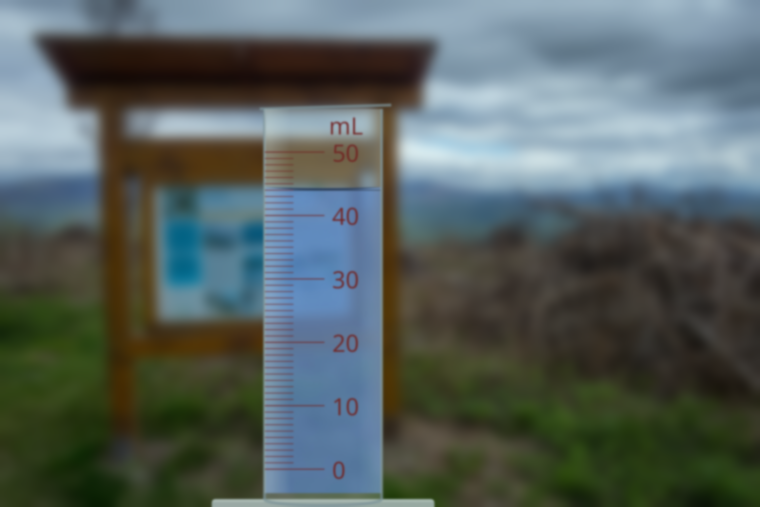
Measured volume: 44 mL
